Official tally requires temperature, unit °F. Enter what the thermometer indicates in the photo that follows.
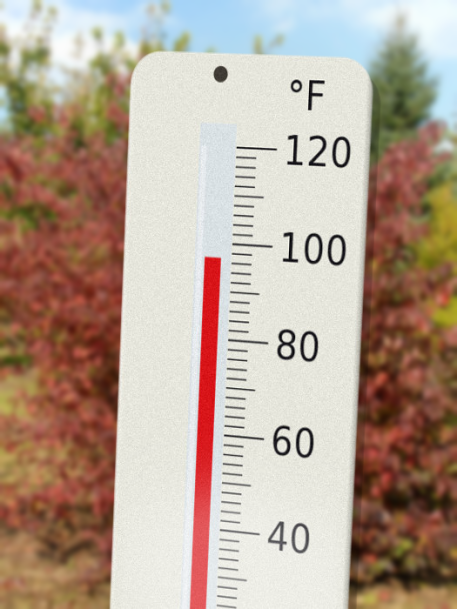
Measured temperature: 97 °F
